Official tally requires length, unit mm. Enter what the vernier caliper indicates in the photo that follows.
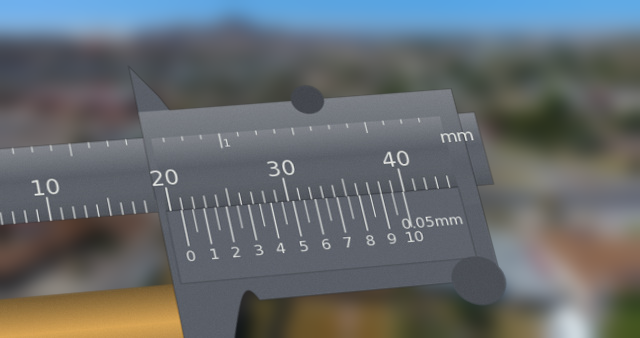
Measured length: 20.9 mm
